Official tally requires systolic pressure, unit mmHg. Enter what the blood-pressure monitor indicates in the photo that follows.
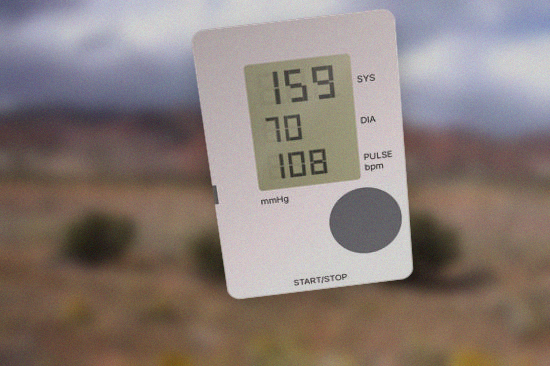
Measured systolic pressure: 159 mmHg
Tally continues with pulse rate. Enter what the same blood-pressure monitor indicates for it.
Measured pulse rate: 108 bpm
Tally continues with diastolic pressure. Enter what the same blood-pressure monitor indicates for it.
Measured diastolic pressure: 70 mmHg
